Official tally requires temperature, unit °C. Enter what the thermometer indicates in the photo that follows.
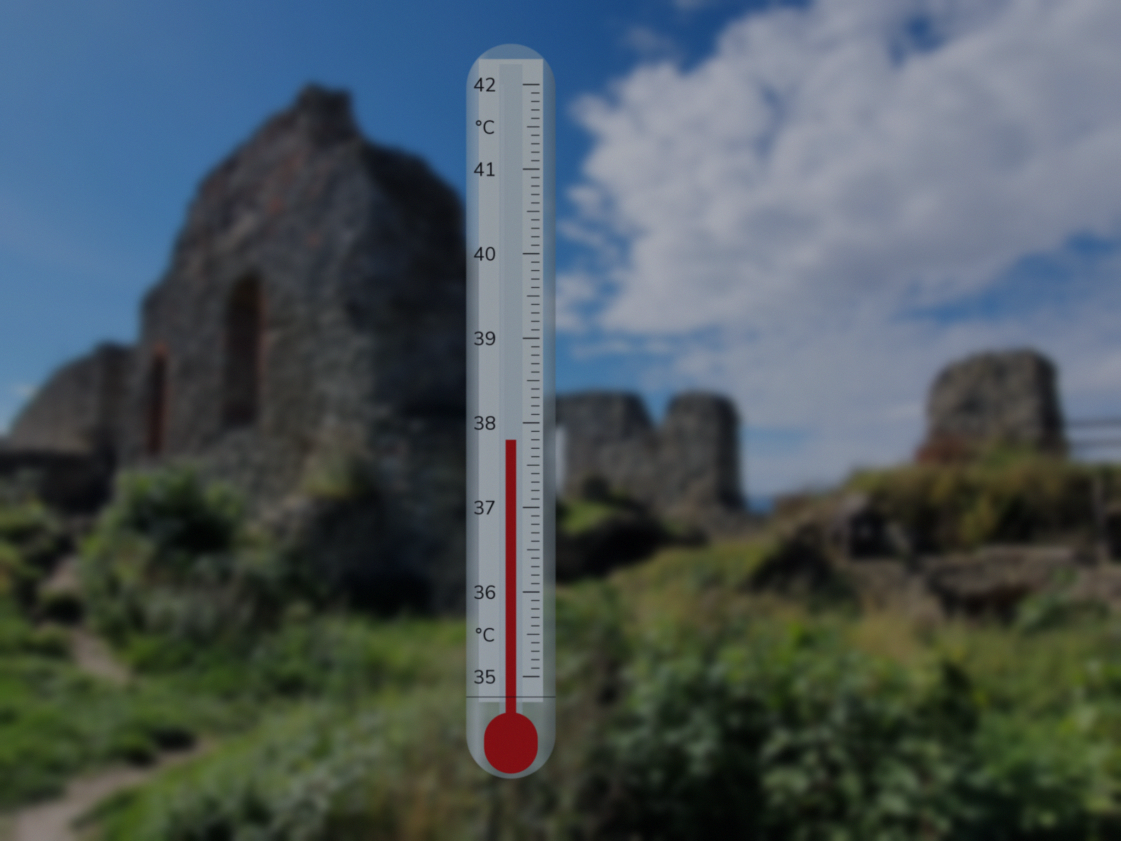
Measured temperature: 37.8 °C
